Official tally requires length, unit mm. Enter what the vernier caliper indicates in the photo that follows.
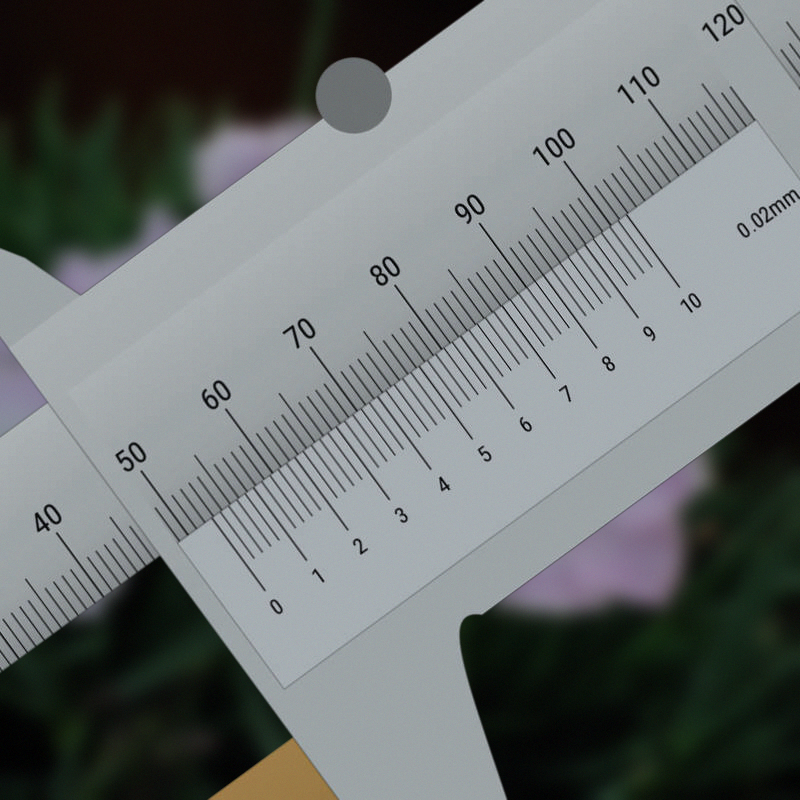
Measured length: 52.8 mm
